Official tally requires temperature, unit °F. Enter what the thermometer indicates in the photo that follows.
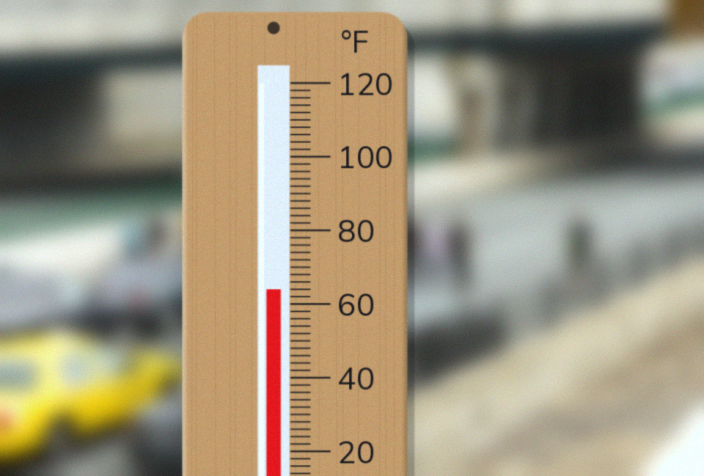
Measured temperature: 64 °F
